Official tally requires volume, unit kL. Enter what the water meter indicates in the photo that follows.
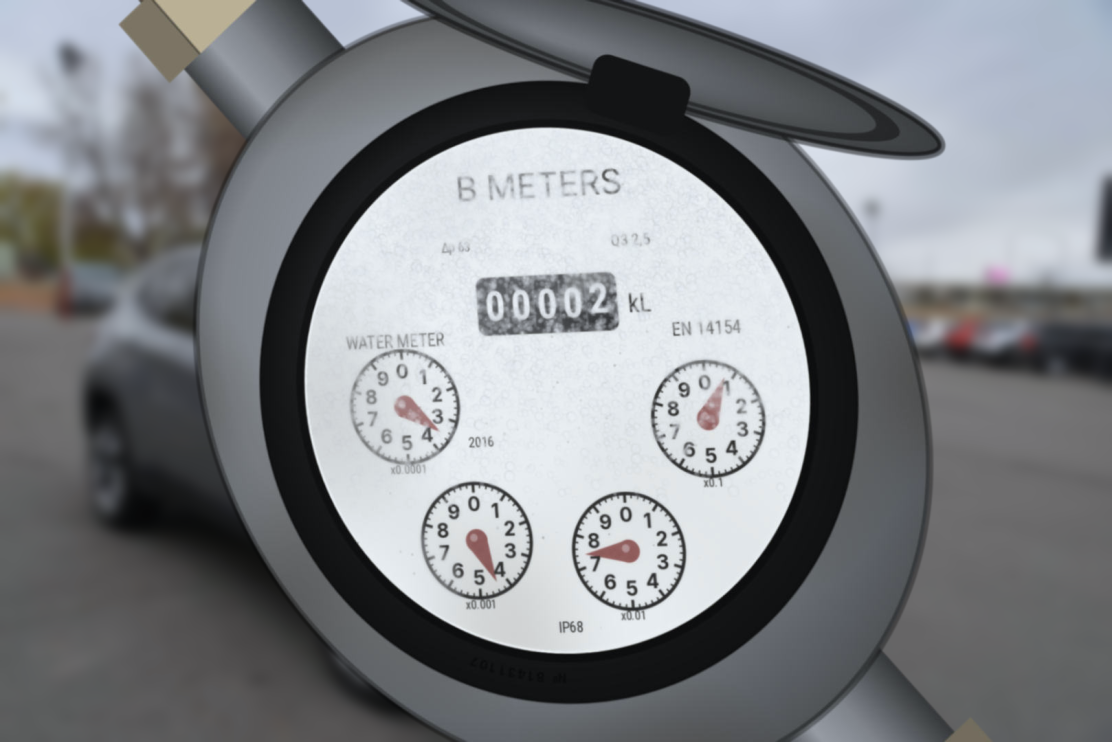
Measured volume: 2.0743 kL
